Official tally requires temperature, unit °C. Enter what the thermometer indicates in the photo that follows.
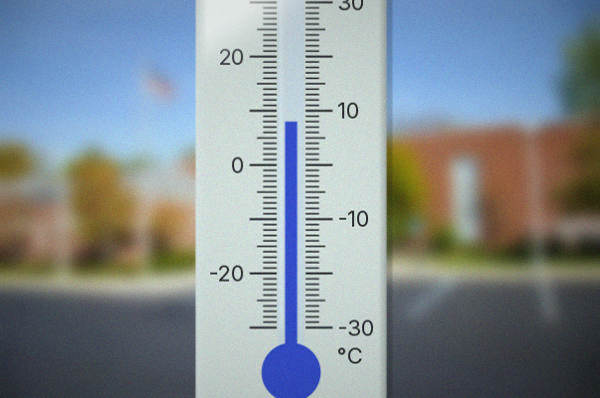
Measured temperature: 8 °C
